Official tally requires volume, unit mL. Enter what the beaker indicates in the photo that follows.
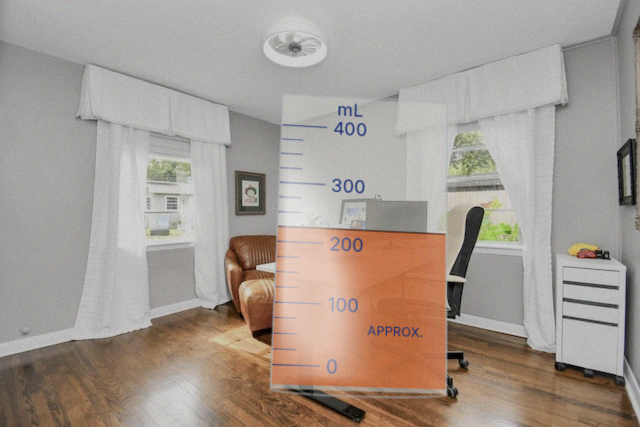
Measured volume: 225 mL
